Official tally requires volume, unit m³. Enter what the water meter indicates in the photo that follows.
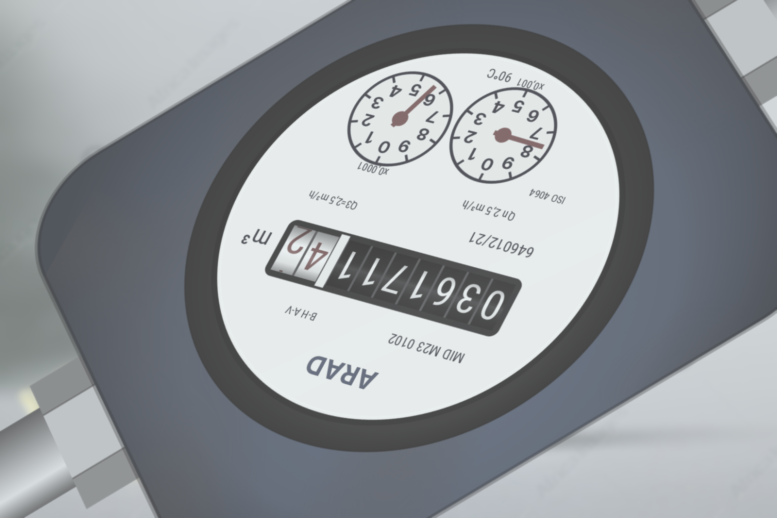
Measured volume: 361711.4175 m³
